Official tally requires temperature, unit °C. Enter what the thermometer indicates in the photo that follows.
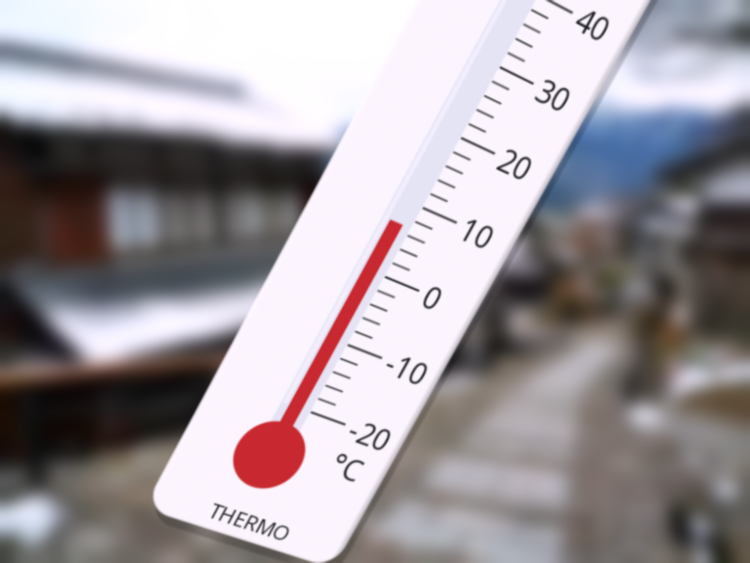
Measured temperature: 7 °C
